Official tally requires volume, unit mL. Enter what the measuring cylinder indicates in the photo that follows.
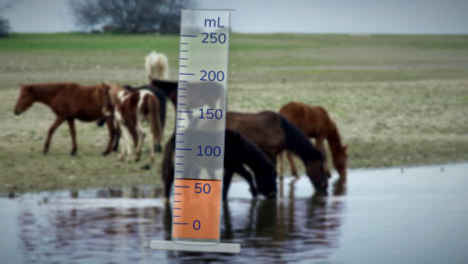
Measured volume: 60 mL
